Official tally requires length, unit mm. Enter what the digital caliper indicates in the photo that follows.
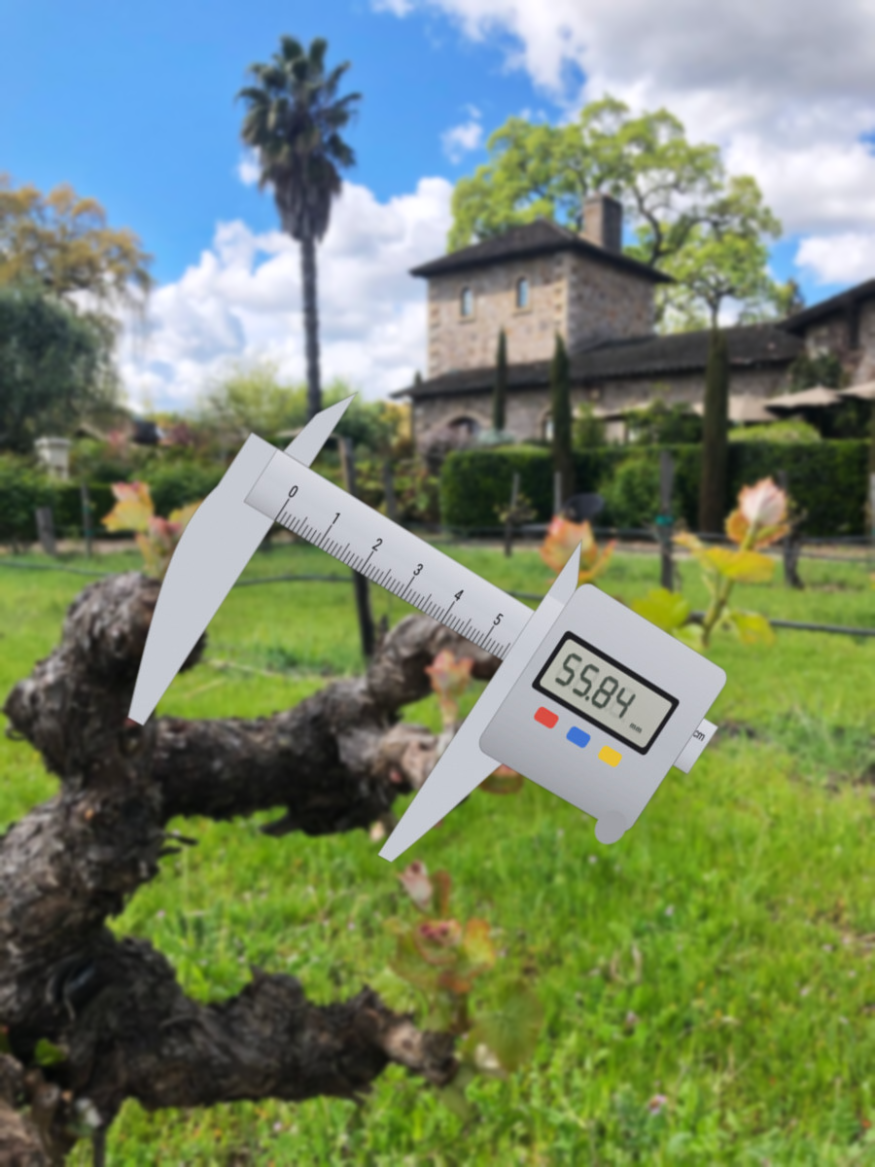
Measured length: 55.84 mm
